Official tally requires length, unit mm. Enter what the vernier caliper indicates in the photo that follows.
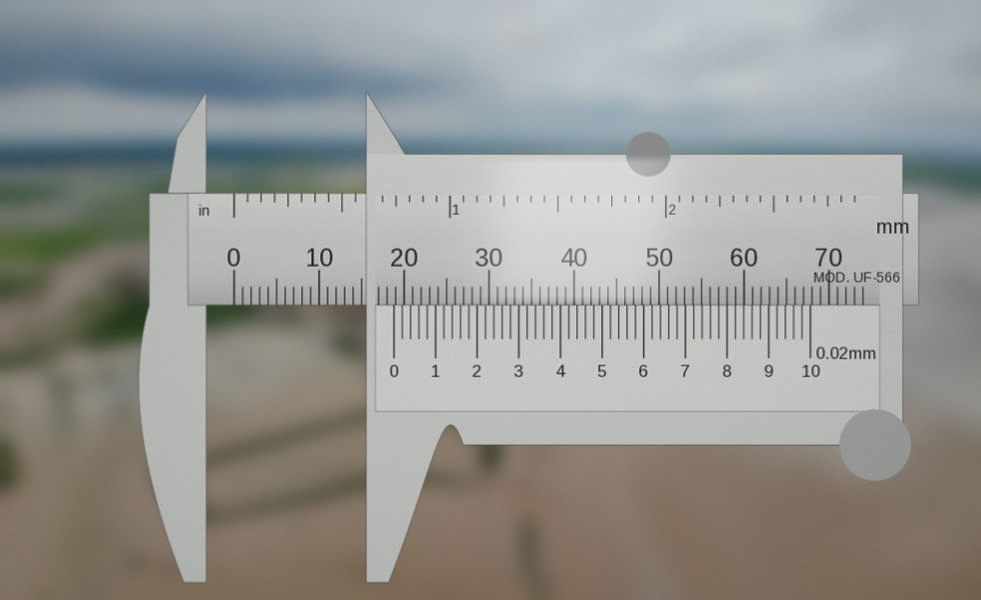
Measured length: 18.8 mm
